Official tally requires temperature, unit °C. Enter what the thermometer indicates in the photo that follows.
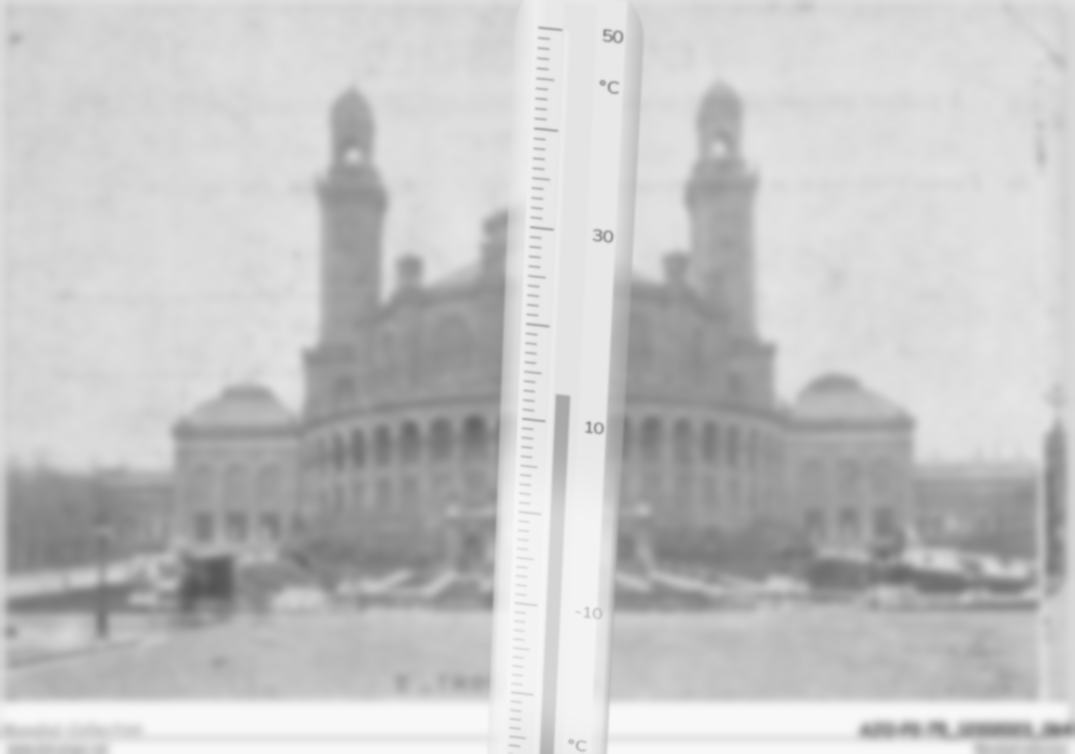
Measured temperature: 13 °C
